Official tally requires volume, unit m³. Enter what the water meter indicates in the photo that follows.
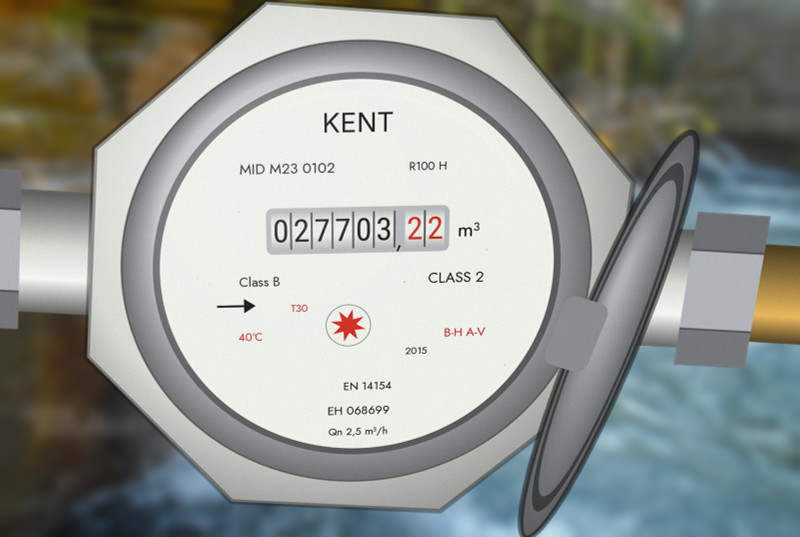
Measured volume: 27703.22 m³
